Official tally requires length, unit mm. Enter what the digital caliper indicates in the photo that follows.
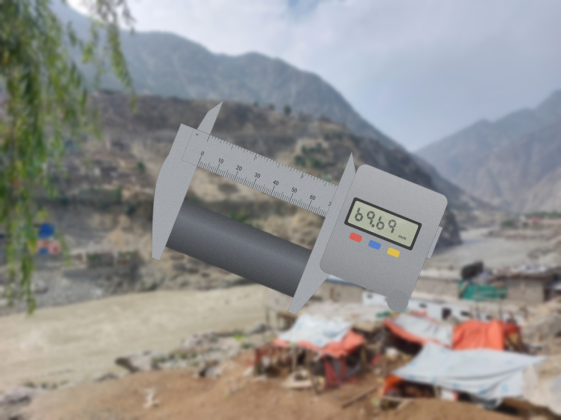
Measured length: 69.69 mm
